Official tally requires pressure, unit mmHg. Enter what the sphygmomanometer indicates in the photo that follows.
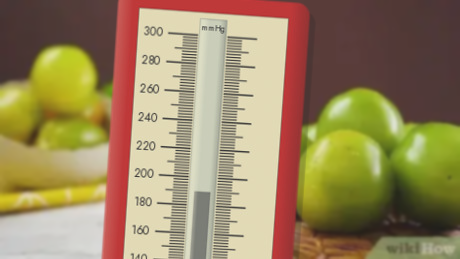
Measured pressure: 190 mmHg
